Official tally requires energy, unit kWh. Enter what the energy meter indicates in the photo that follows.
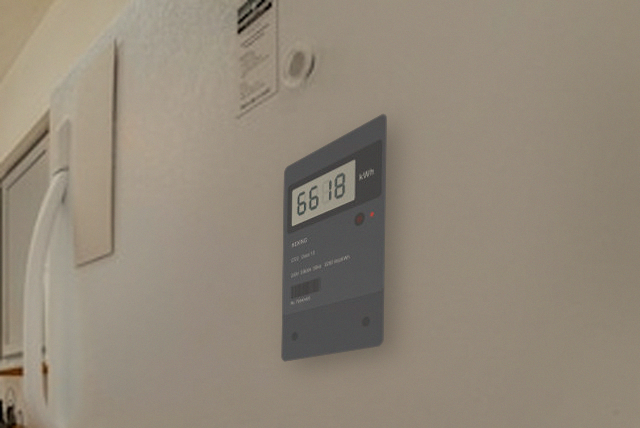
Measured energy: 6618 kWh
